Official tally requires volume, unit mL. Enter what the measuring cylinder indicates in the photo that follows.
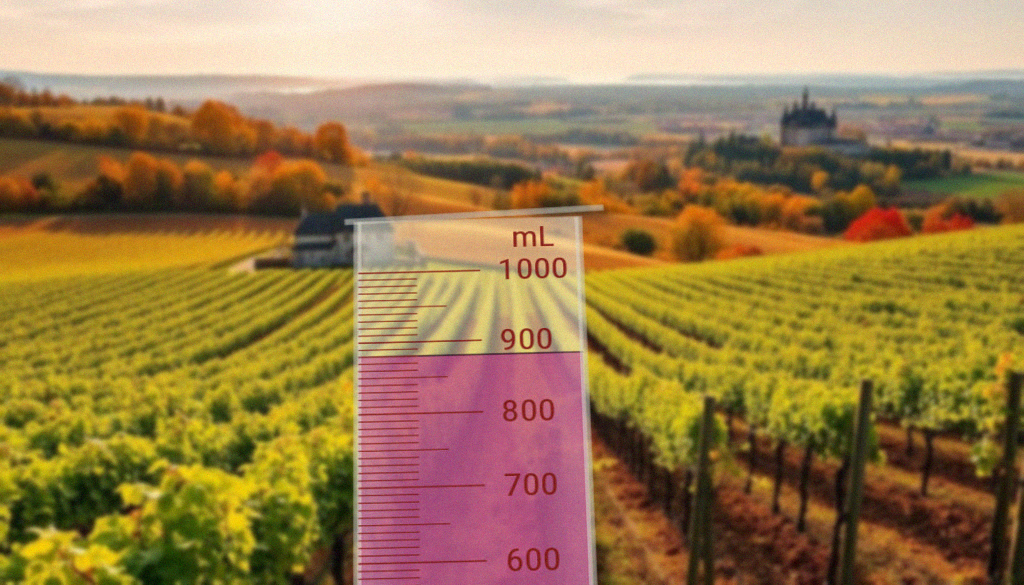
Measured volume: 880 mL
